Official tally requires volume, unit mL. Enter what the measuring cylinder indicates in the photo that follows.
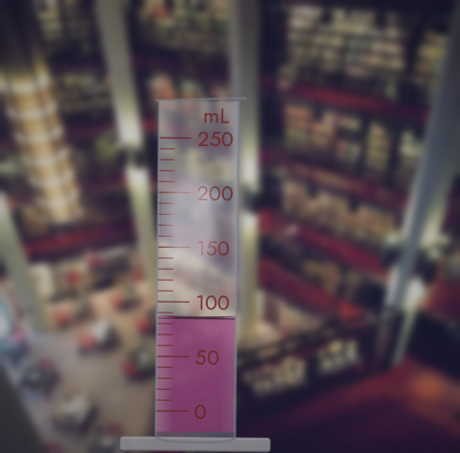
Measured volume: 85 mL
